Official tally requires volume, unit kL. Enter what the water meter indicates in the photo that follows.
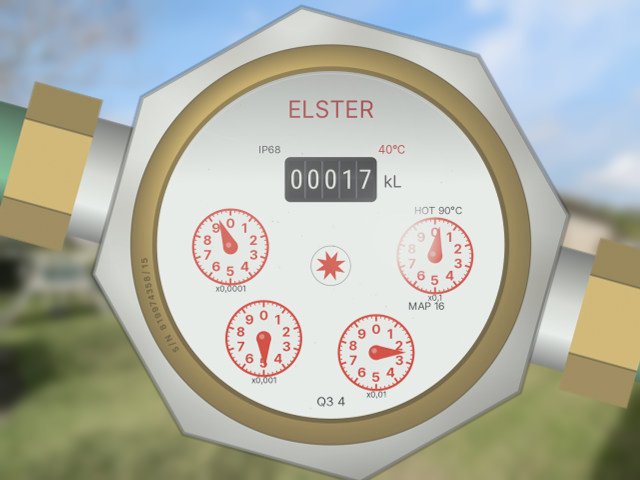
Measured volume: 17.0249 kL
